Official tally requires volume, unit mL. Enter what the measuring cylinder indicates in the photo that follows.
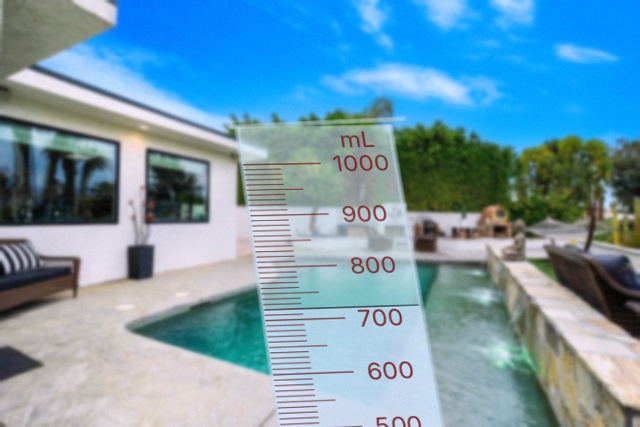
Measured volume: 720 mL
